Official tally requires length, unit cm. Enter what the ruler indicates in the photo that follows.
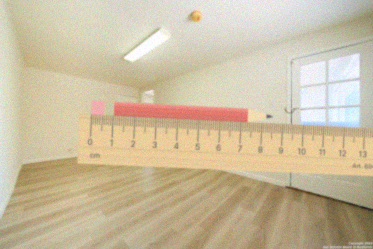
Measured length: 8.5 cm
